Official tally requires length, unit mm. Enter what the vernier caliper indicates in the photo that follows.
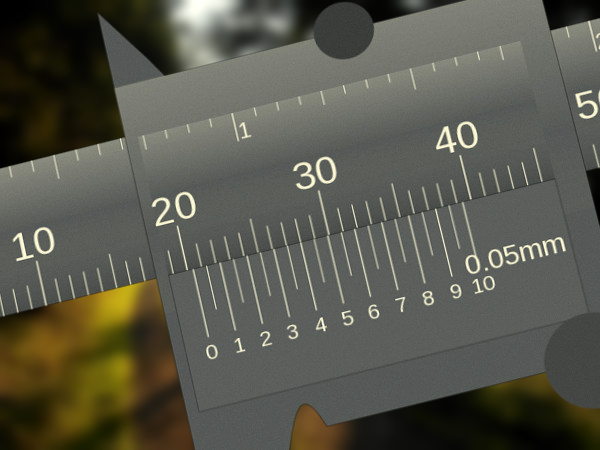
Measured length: 20.4 mm
